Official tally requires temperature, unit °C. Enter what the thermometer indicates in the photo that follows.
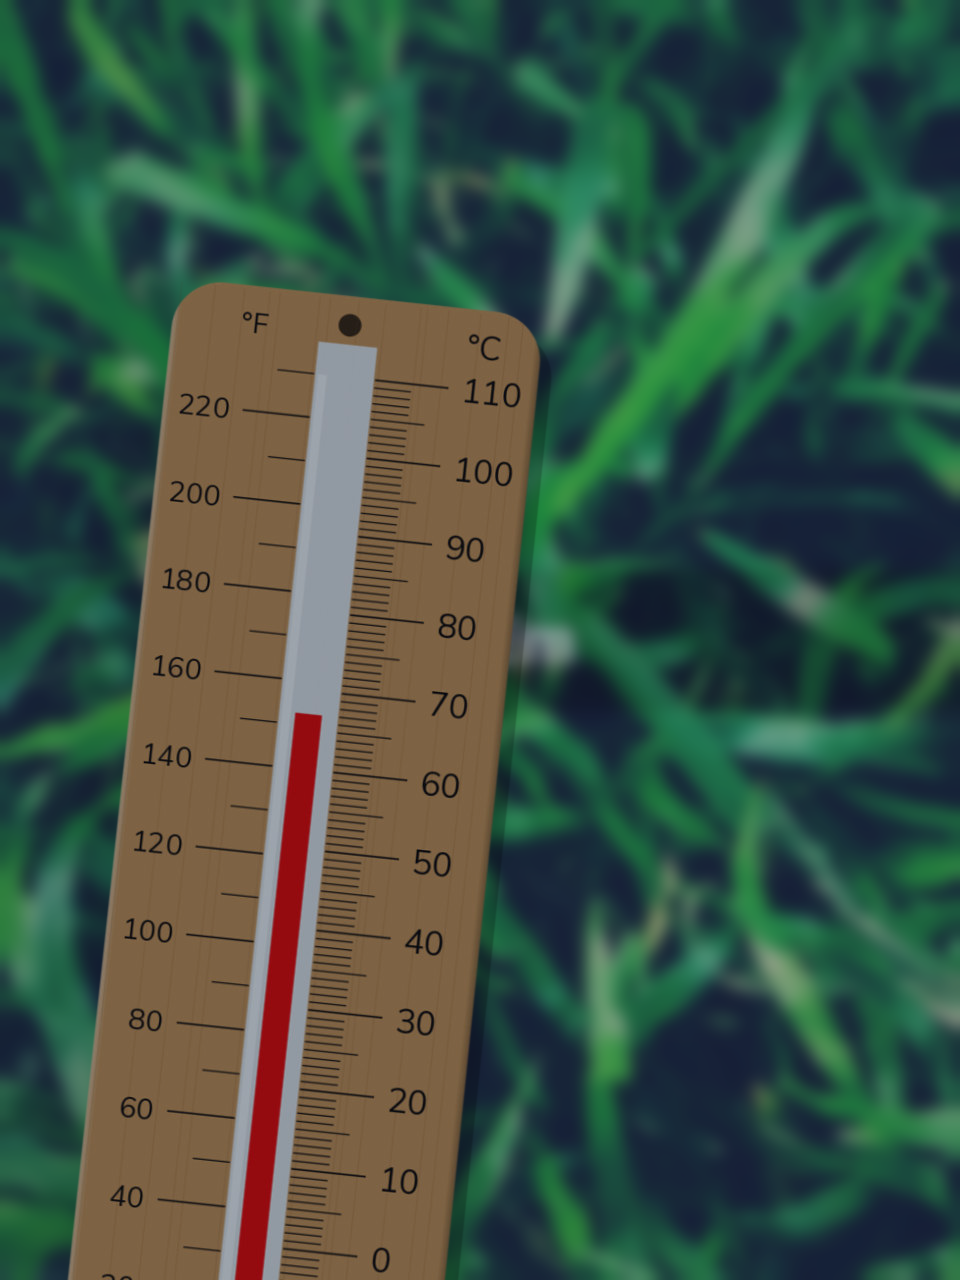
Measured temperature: 67 °C
